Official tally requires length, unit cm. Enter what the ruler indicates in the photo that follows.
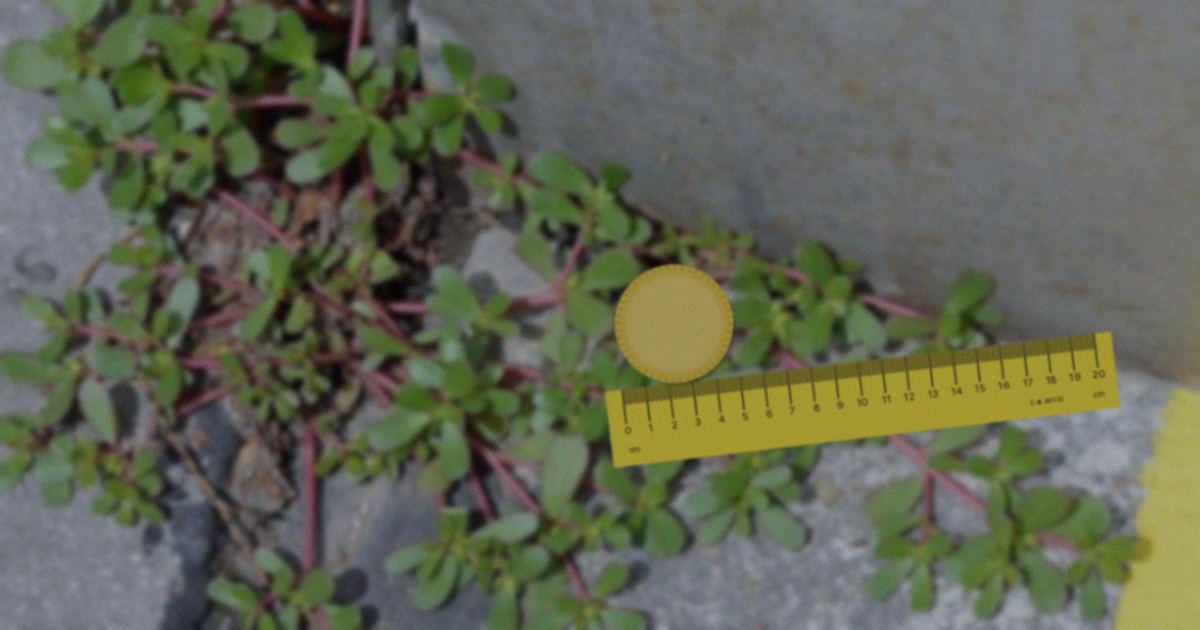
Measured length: 5 cm
